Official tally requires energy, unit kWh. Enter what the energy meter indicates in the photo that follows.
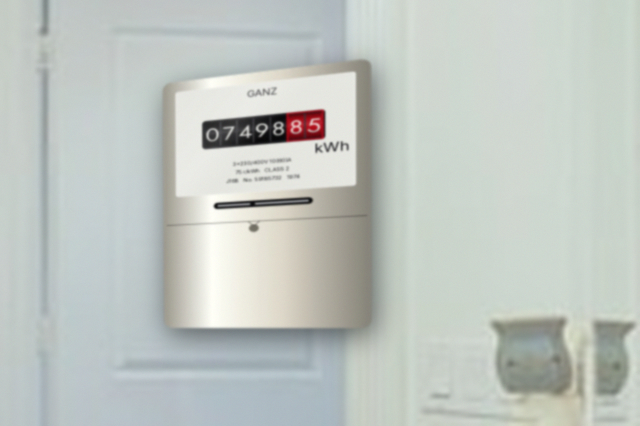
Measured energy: 7498.85 kWh
